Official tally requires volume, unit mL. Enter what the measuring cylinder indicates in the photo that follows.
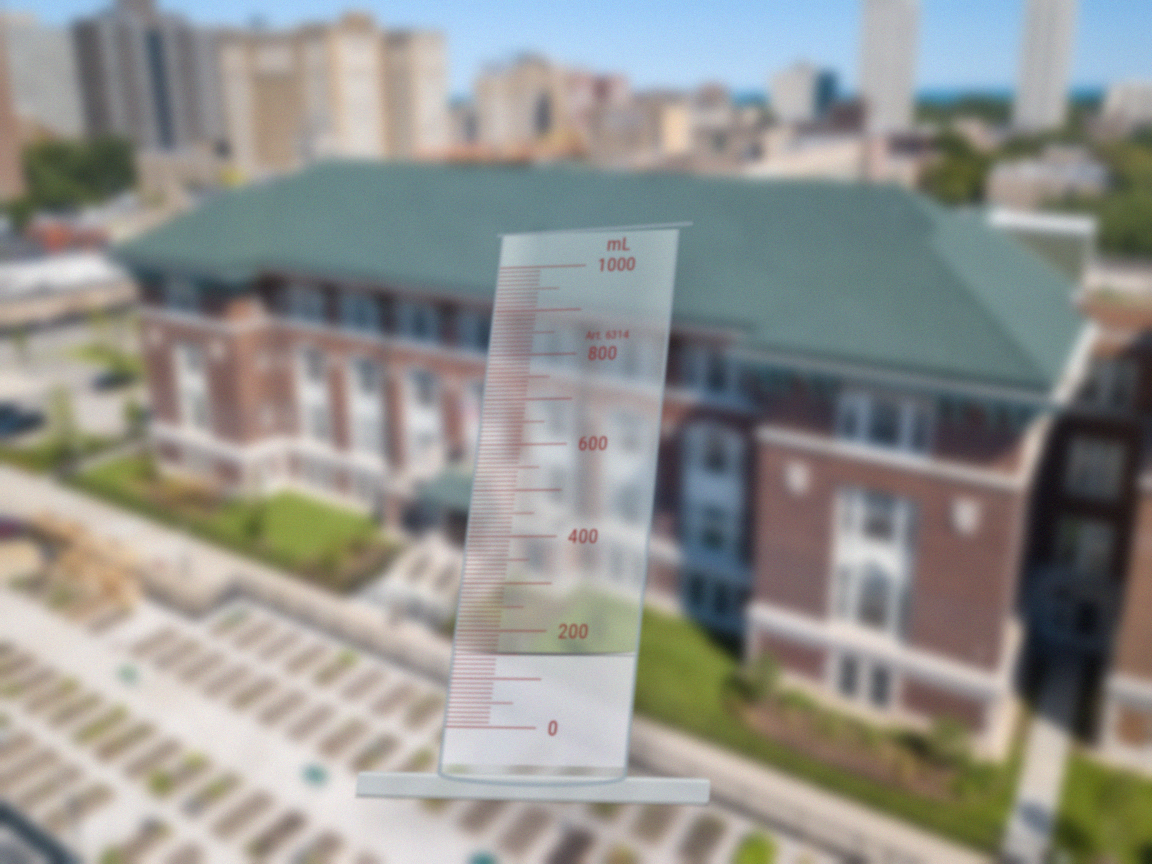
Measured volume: 150 mL
